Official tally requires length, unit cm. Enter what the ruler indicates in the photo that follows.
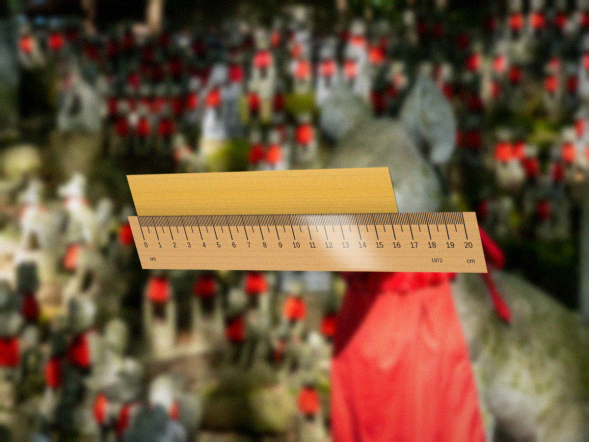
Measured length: 16.5 cm
